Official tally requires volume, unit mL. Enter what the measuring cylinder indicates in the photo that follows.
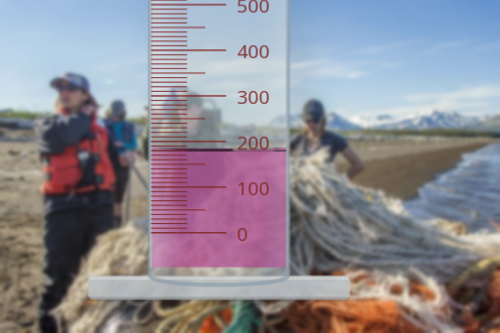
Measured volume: 180 mL
